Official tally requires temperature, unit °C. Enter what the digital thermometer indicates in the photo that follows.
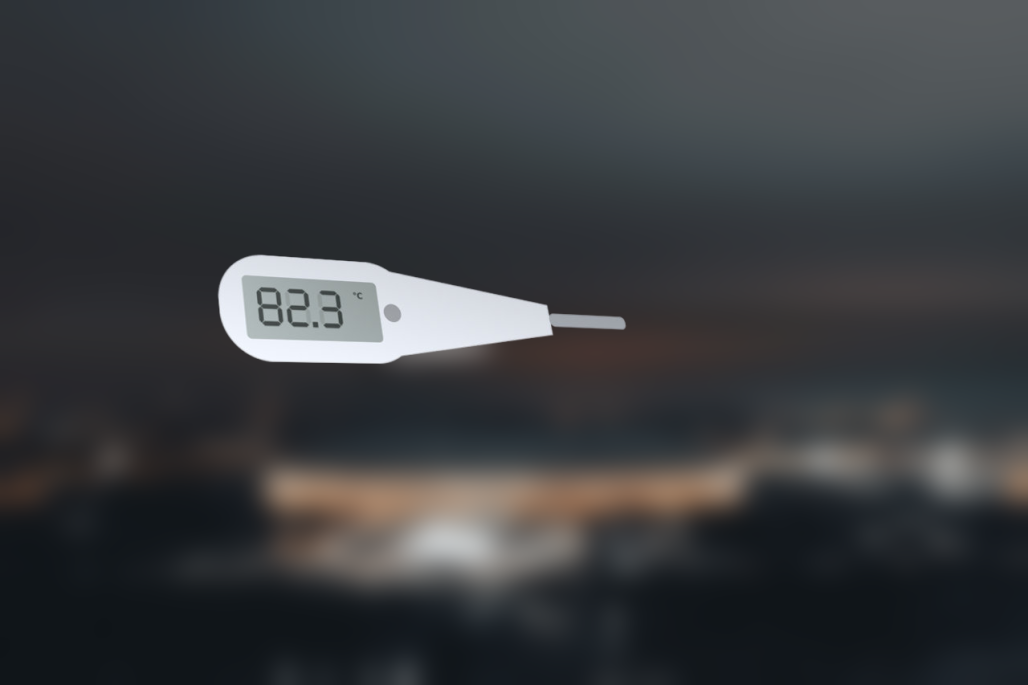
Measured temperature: 82.3 °C
